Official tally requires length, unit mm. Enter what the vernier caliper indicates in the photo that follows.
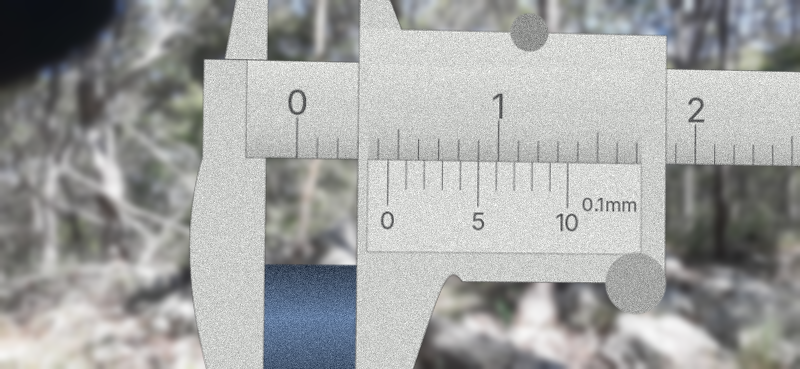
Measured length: 4.5 mm
